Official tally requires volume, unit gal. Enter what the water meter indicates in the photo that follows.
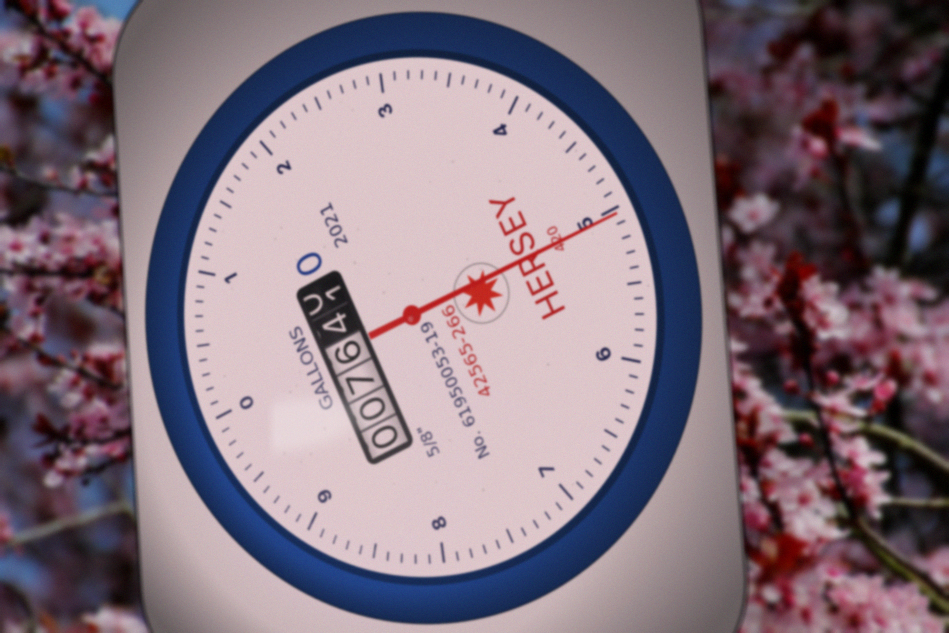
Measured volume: 76405.0 gal
